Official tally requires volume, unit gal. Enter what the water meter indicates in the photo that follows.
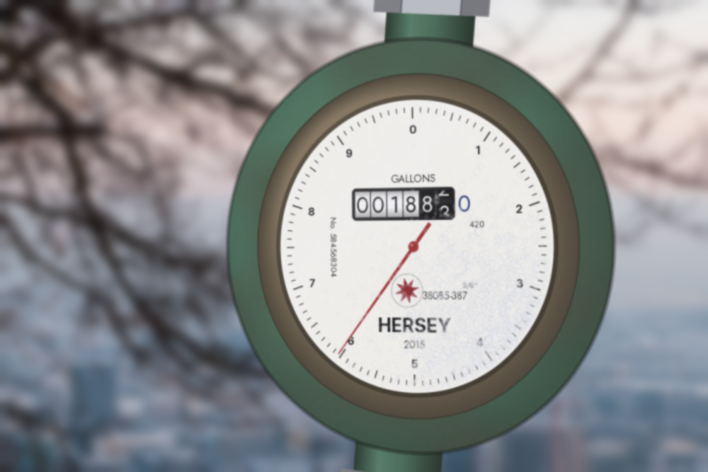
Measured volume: 18826.0 gal
